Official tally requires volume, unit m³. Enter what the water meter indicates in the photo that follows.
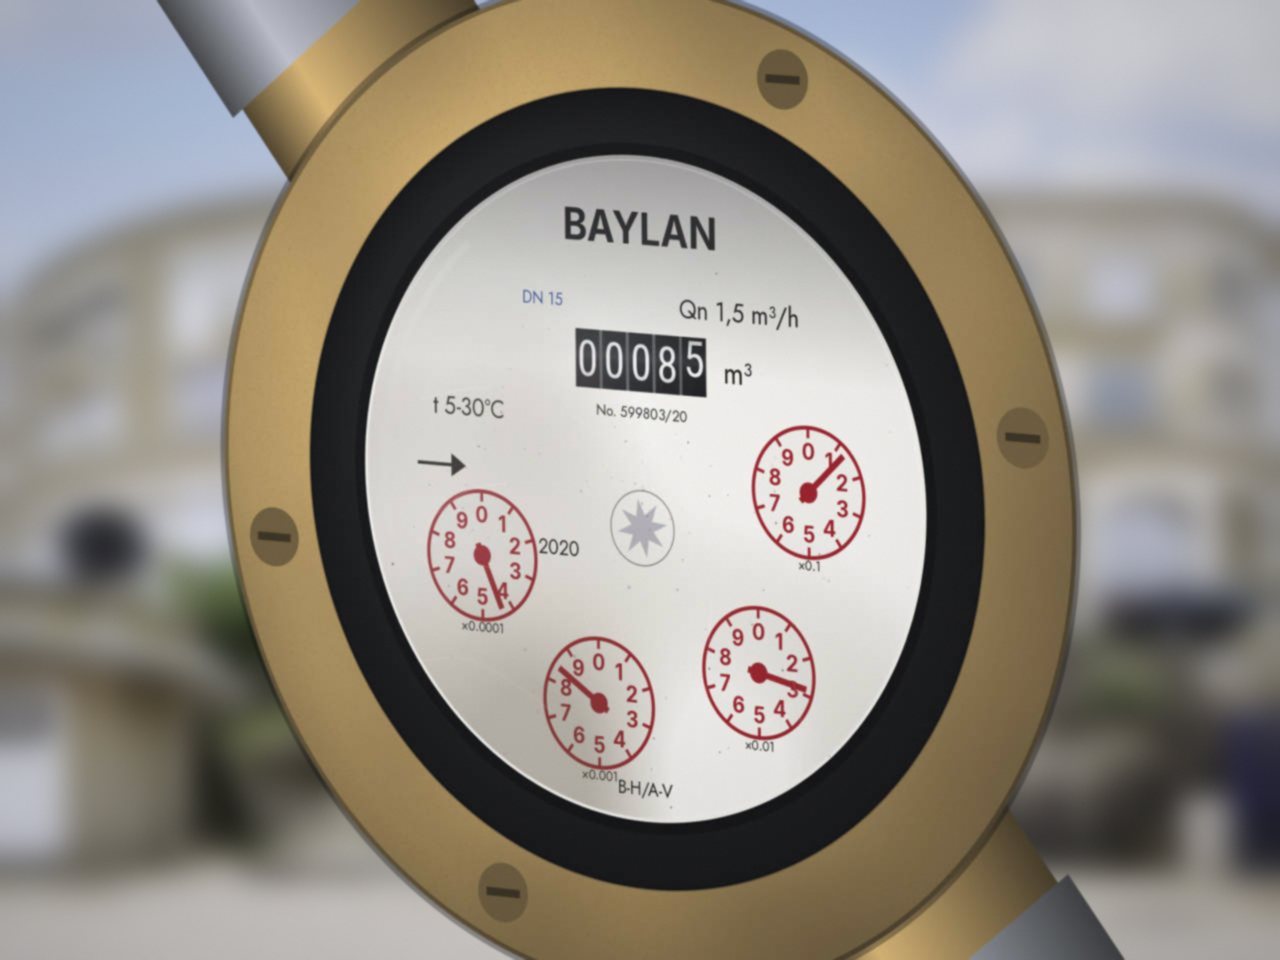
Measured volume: 85.1284 m³
